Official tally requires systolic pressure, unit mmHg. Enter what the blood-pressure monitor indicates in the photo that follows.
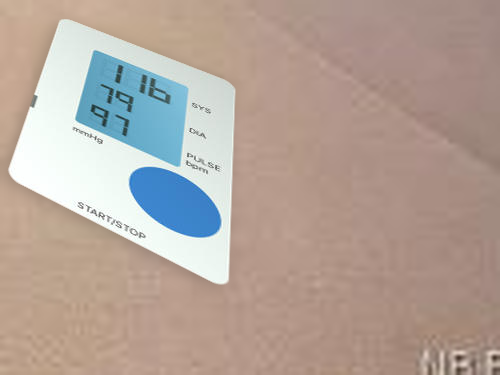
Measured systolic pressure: 116 mmHg
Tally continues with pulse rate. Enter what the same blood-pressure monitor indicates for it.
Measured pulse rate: 97 bpm
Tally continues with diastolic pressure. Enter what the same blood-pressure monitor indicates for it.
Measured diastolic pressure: 79 mmHg
